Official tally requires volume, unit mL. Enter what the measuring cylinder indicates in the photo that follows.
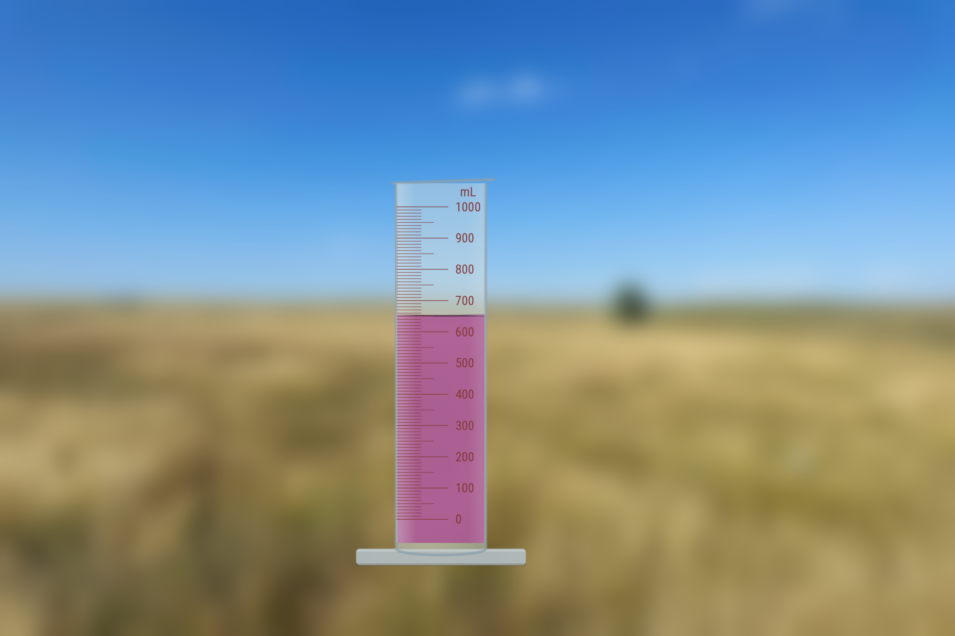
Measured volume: 650 mL
